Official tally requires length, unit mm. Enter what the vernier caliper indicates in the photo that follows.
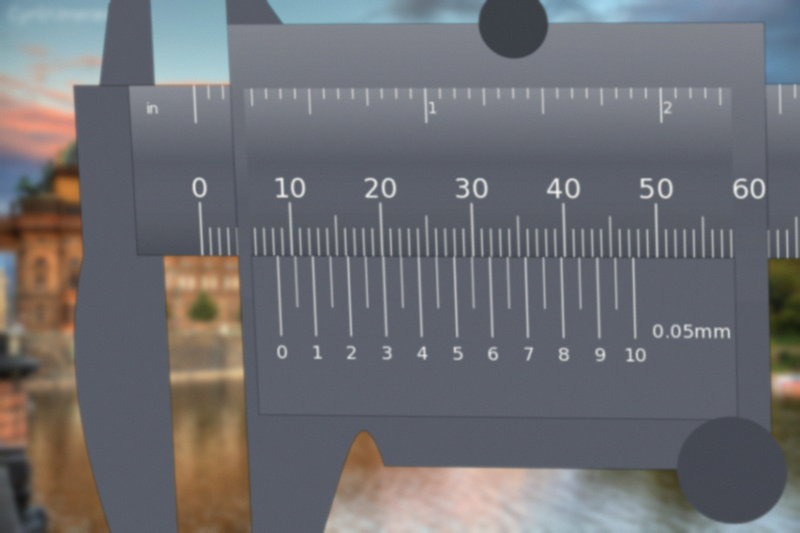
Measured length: 8.4 mm
